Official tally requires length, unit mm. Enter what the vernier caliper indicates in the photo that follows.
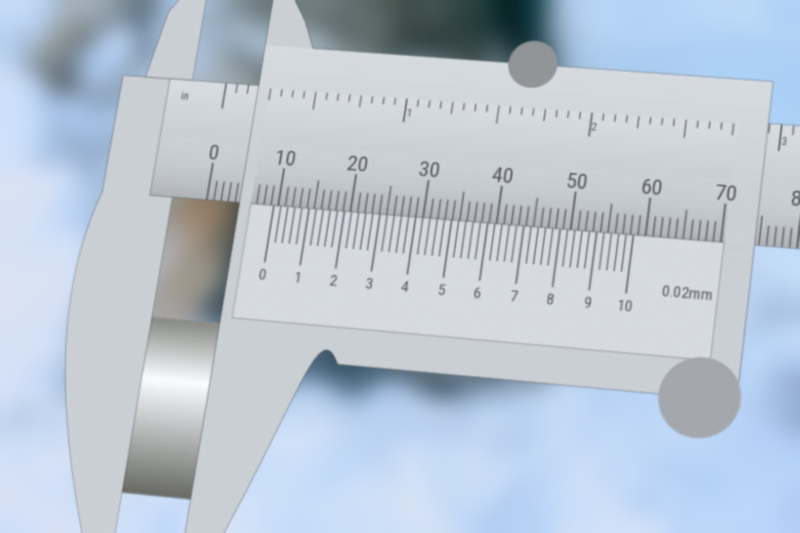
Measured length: 9.4 mm
